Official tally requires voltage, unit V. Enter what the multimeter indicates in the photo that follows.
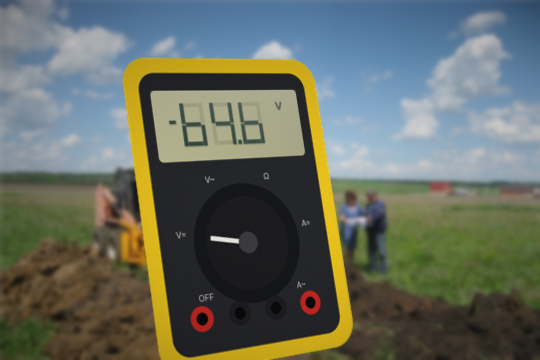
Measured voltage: -64.6 V
